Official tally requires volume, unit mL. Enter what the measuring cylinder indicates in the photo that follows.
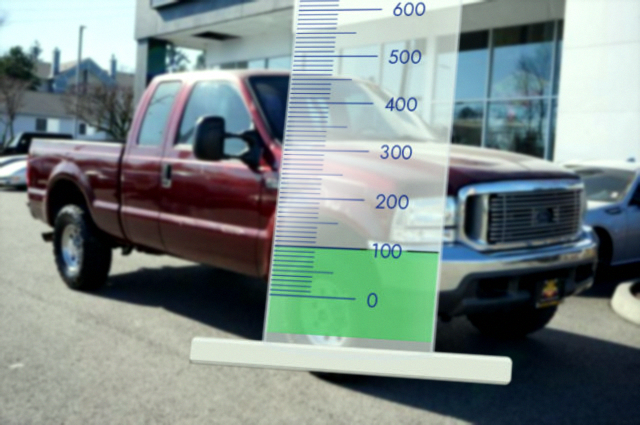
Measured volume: 100 mL
